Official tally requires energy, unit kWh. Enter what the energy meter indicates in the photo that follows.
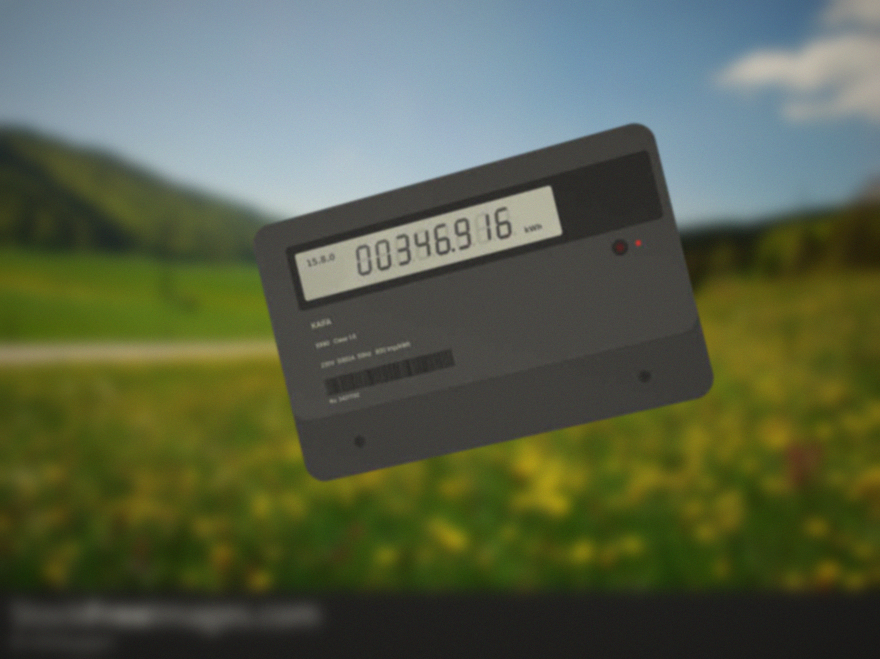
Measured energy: 346.916 kWh
